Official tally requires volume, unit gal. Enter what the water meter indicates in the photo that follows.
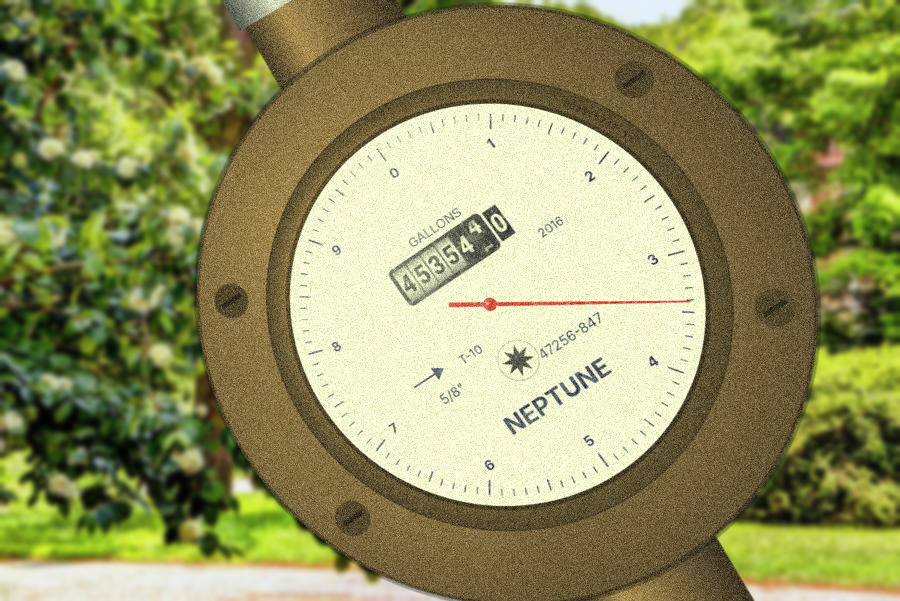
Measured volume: 4535443.4 gal
